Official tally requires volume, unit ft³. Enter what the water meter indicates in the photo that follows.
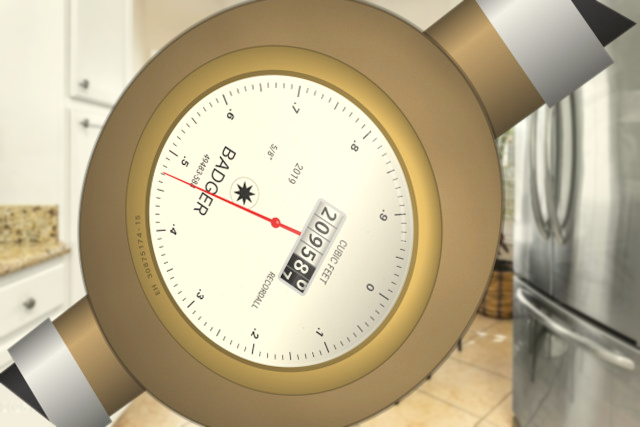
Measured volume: 209586.47 ft³
